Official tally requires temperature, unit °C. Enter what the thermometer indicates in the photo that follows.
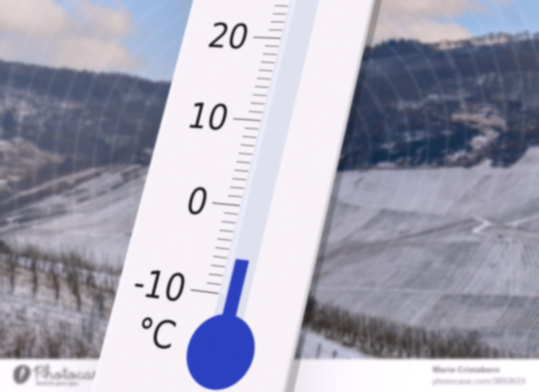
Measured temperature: -6 °C
